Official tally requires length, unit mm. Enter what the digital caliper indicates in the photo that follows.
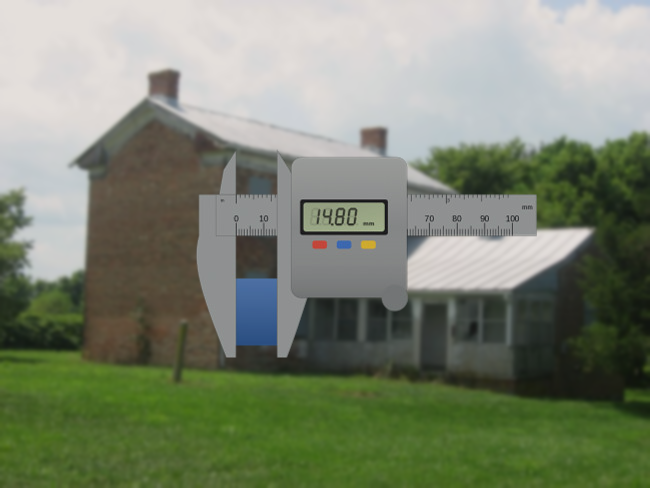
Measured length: 14.80 mm
